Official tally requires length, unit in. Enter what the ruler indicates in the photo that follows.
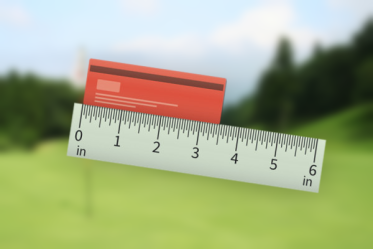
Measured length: 3.5 in
